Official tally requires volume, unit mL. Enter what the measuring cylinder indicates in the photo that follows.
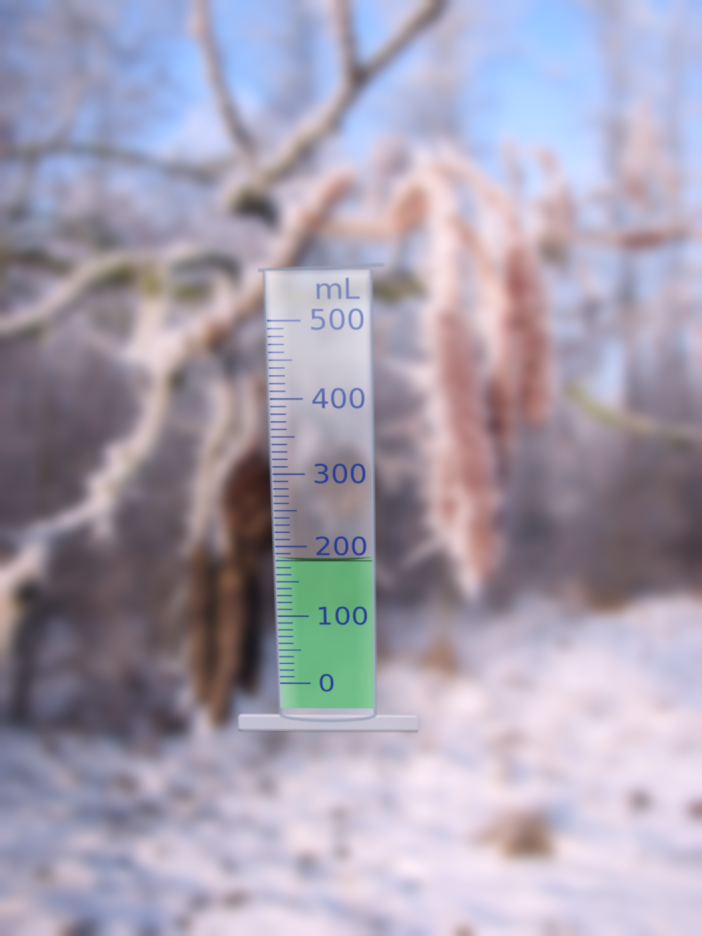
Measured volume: 180 mL
